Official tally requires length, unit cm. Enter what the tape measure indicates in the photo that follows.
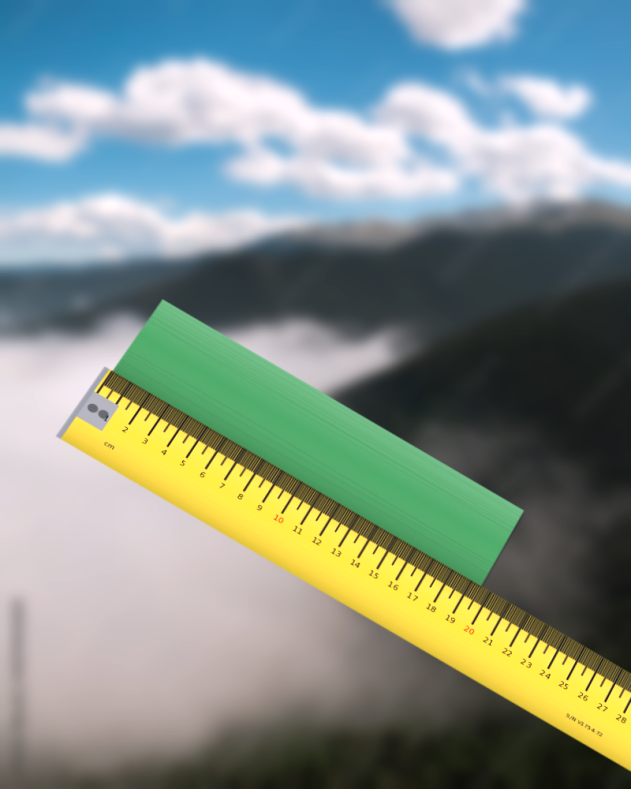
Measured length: 19.5 cm
